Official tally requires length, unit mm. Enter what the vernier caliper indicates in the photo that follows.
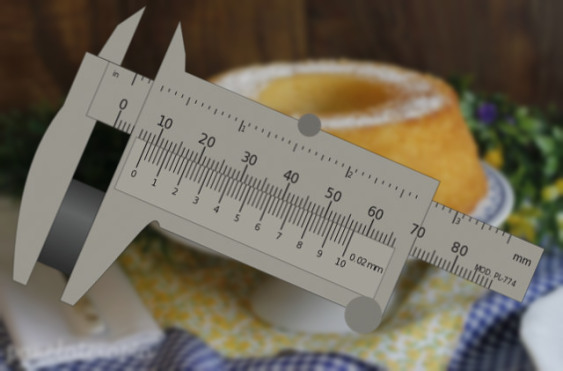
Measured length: 8.0 mm
